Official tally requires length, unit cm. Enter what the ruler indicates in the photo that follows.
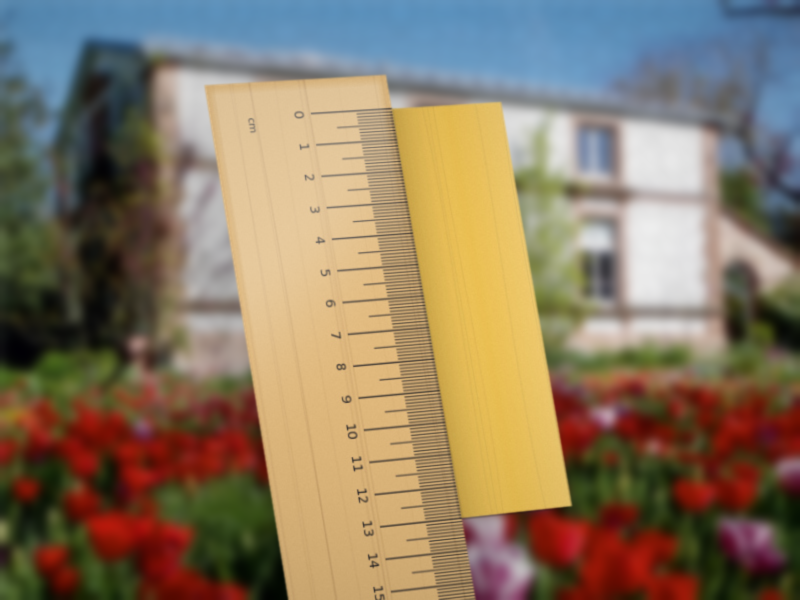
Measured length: 13 cm
